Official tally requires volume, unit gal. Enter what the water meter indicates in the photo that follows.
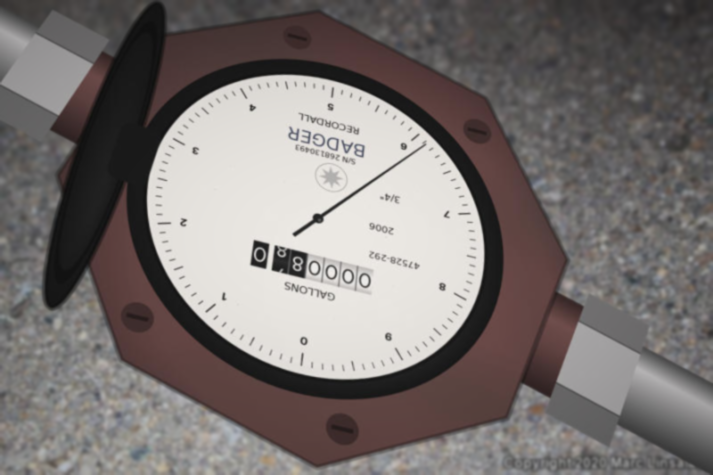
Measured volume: 876.1 gal
